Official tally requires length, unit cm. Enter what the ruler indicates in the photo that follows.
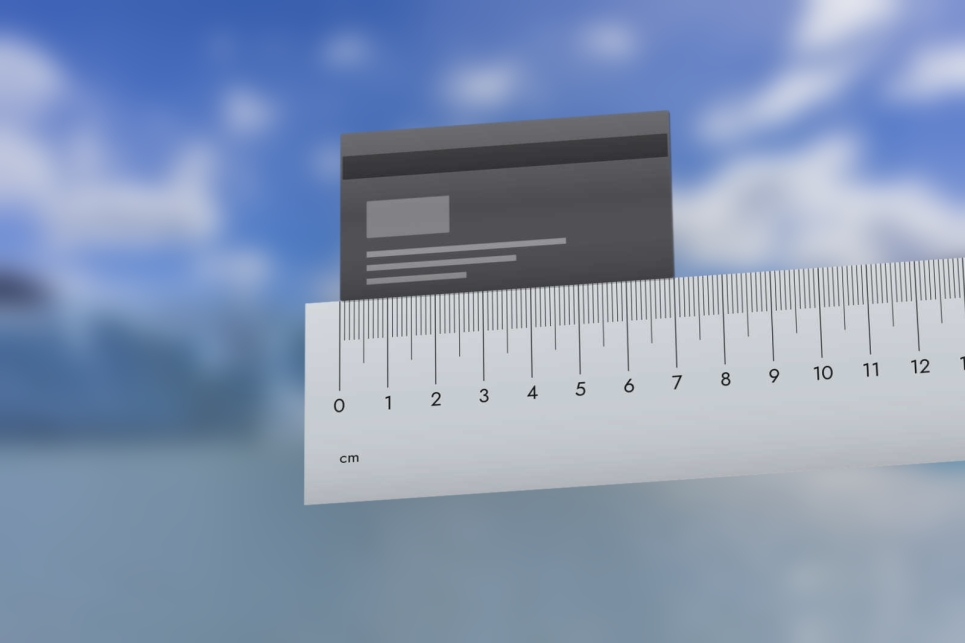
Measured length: 7 cm
